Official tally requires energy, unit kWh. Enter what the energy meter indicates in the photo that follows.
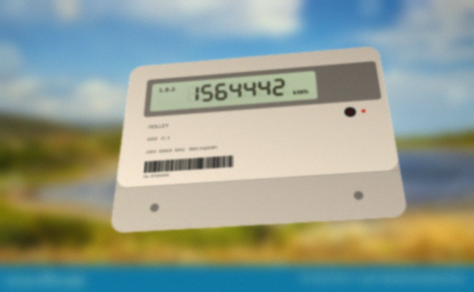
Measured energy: 1564442 kWh
